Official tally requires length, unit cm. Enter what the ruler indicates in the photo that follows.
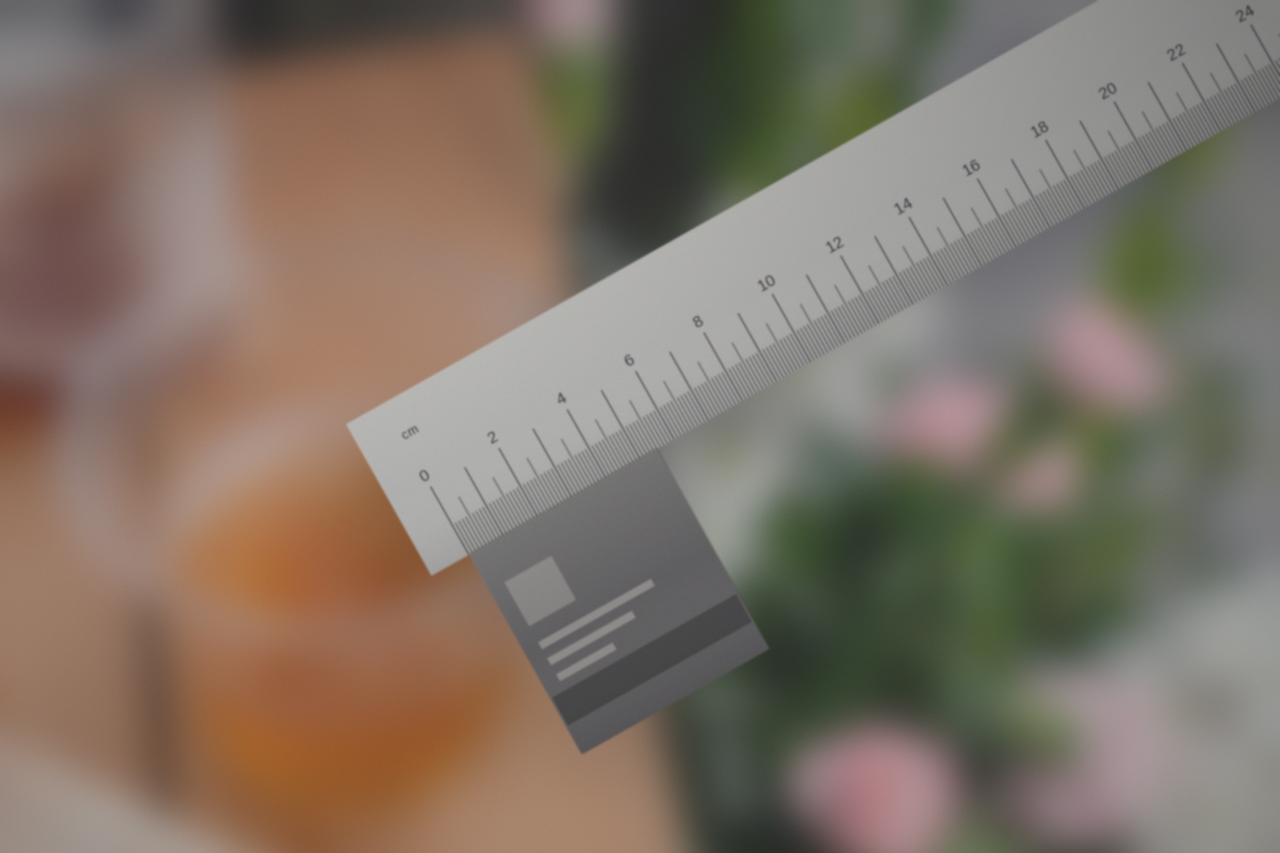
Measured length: 5.5 cm
